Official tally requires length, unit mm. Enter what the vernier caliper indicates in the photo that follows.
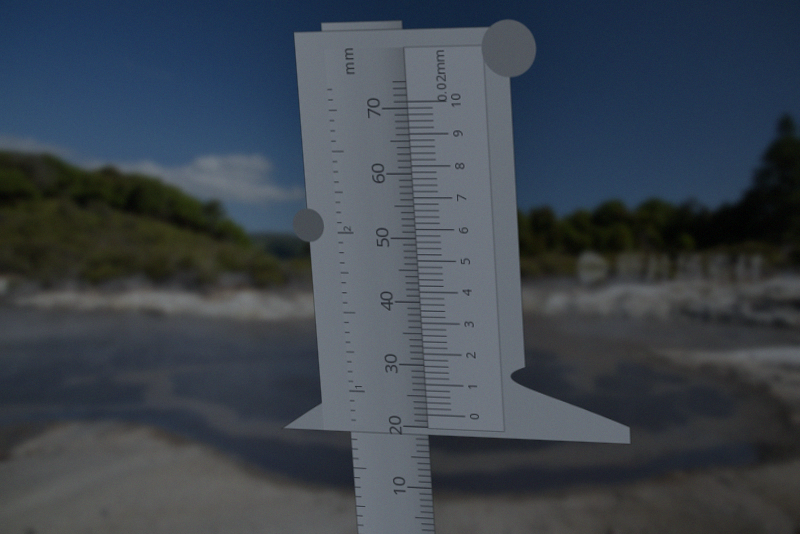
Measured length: 22.0 mm
